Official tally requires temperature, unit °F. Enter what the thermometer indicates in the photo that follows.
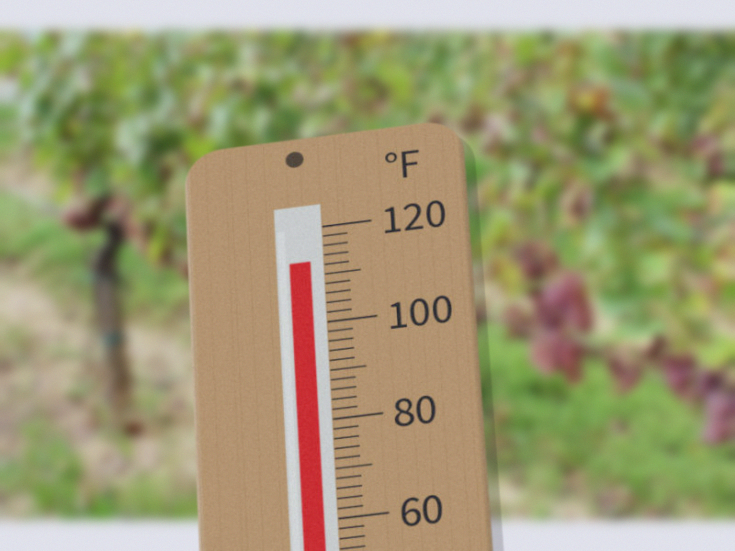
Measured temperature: 113 °F
